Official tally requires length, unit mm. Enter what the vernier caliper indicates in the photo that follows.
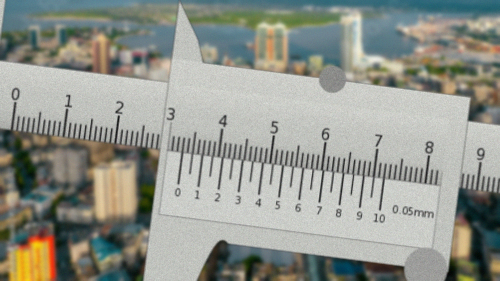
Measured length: 33.0 mm
